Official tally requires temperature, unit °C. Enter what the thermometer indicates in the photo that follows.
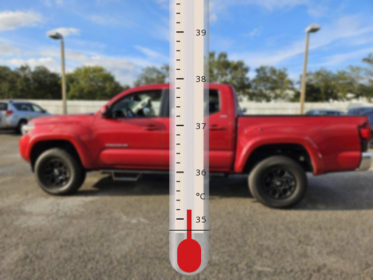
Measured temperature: 35.2 °C
